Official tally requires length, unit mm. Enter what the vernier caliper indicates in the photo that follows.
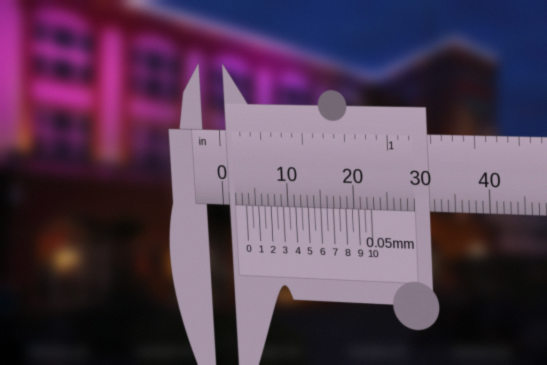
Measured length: 3.6 mm
